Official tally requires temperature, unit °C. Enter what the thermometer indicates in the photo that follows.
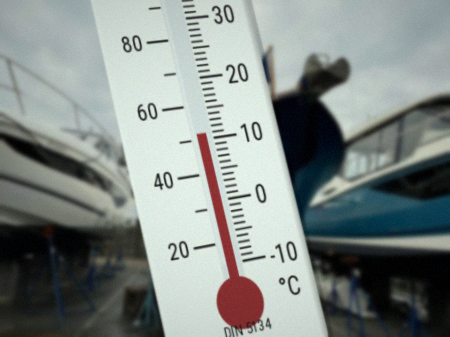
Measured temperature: 11 °C
